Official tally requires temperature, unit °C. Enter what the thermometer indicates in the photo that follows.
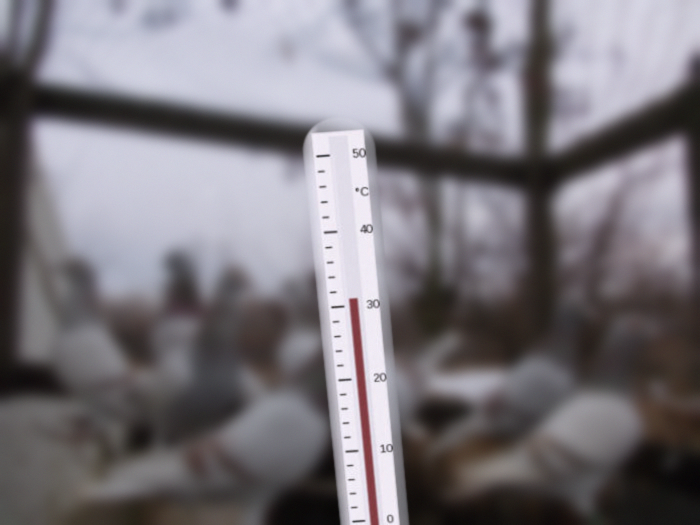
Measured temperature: 31 °C
